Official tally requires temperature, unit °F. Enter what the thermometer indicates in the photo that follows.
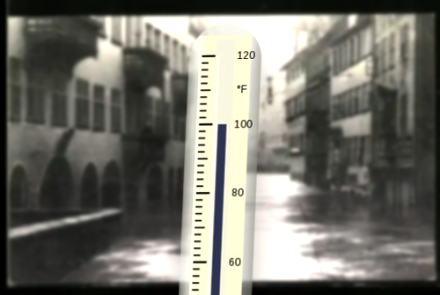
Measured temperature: 100 °F
